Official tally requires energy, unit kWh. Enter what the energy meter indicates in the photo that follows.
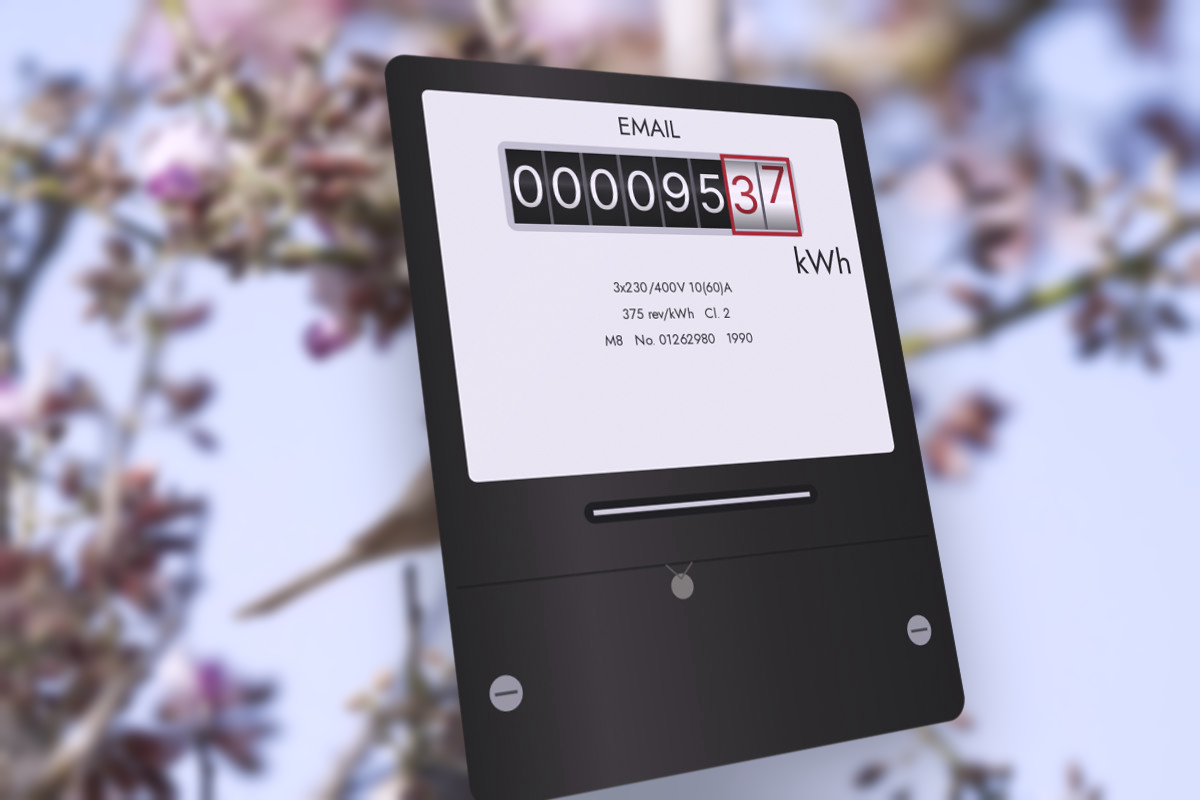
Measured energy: 95.37 kWh
